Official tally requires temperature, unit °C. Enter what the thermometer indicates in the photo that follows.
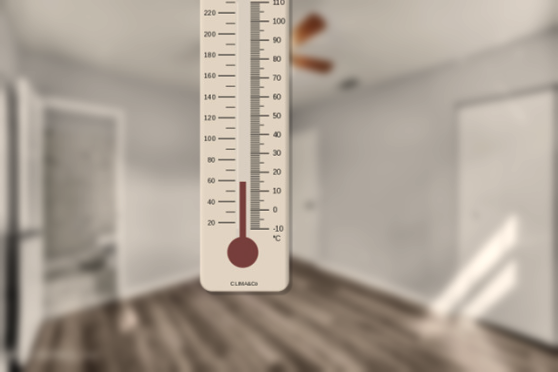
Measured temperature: 15 °C
